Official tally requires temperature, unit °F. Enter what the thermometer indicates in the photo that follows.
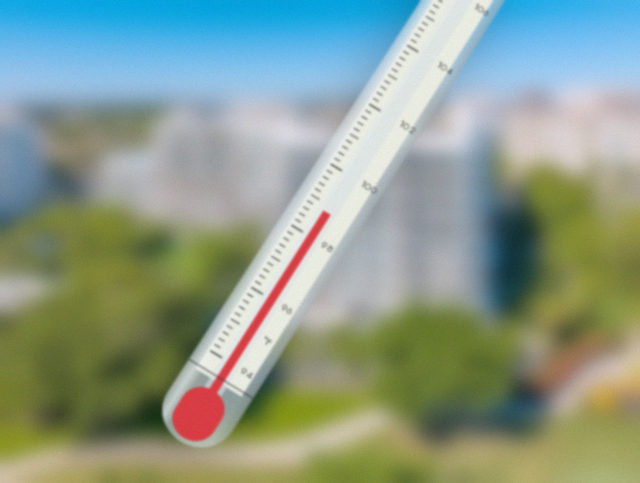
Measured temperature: 98.8 °F
